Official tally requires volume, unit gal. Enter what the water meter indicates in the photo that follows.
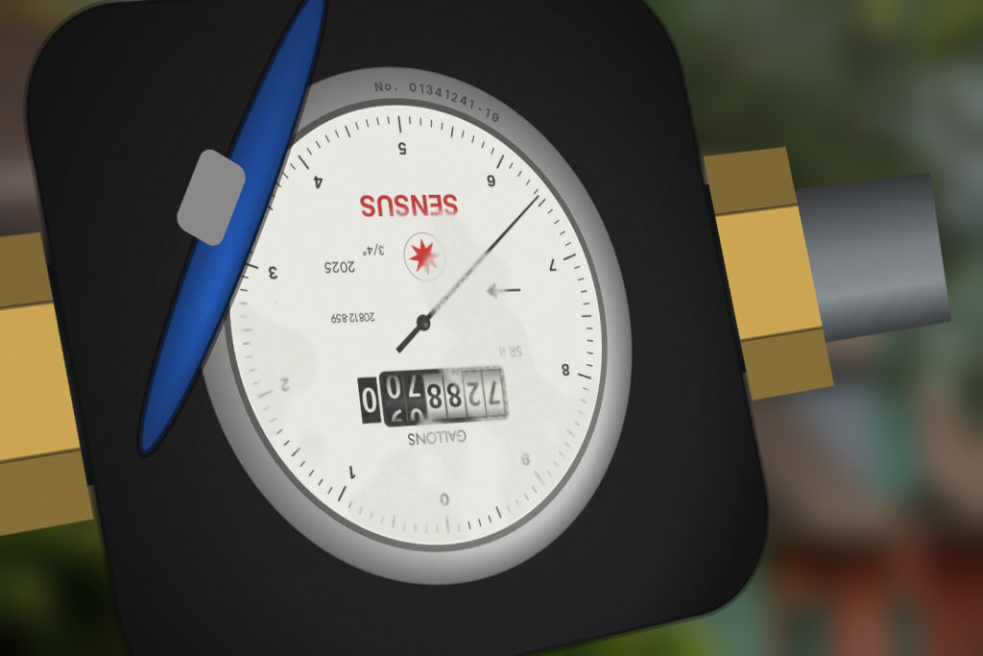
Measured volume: 7288696.4 gal
